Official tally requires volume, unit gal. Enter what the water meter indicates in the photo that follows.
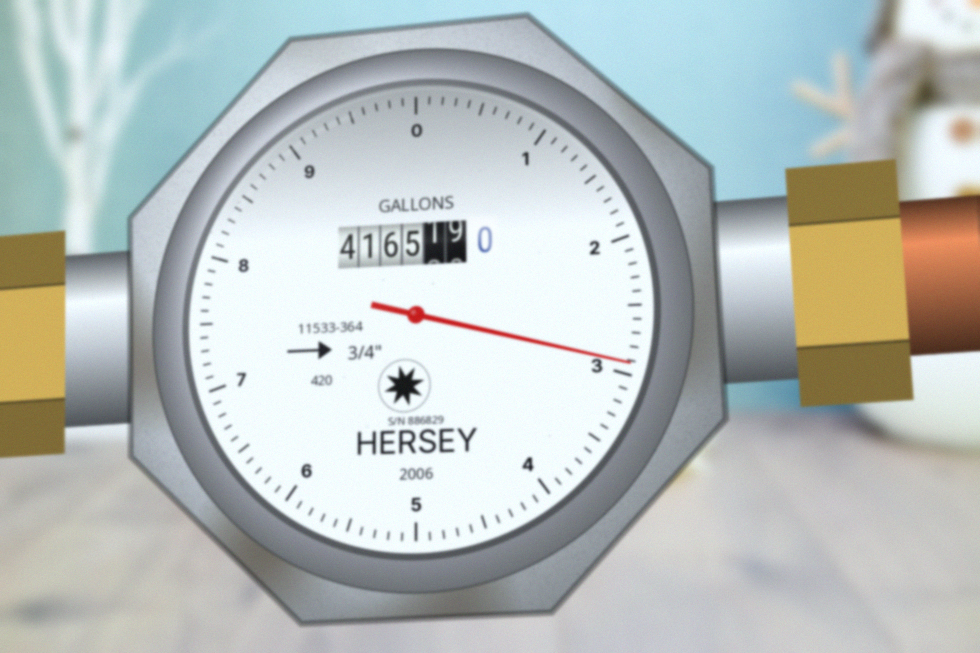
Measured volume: 4165192.9 gal
